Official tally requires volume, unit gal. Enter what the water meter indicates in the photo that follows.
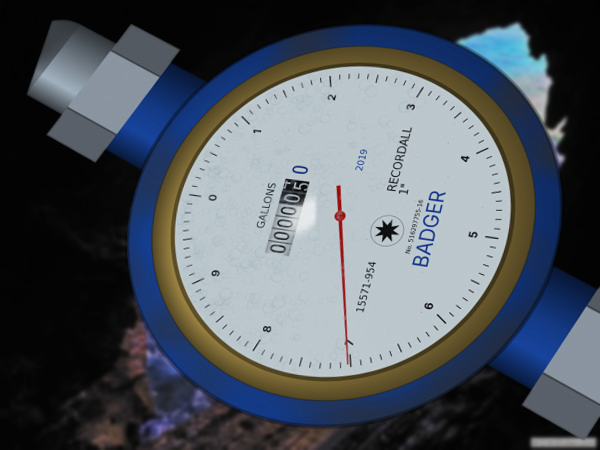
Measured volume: 47.0 gal
